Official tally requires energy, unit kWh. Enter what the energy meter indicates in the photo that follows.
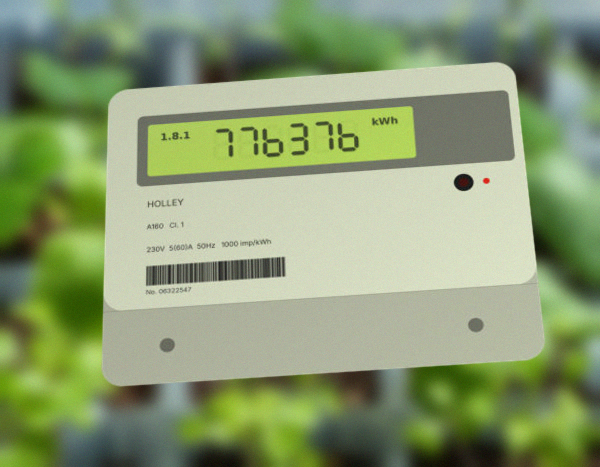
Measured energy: 776376 kWh
